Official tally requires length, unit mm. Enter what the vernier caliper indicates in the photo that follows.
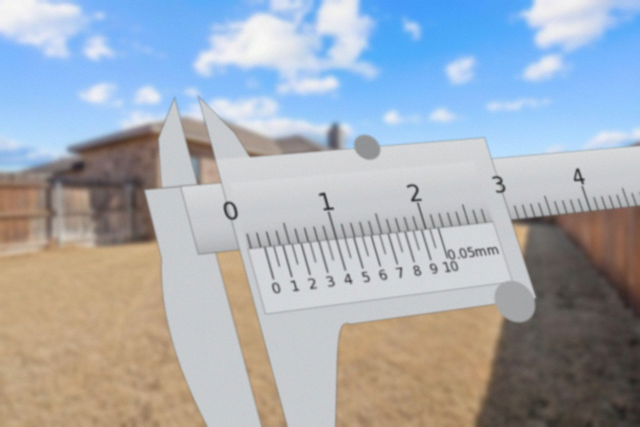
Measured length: 2.4 mm
